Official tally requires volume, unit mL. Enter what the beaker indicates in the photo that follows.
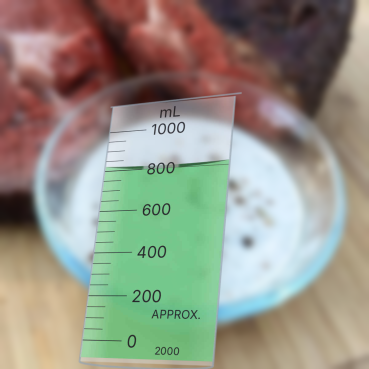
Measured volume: 800 mL
